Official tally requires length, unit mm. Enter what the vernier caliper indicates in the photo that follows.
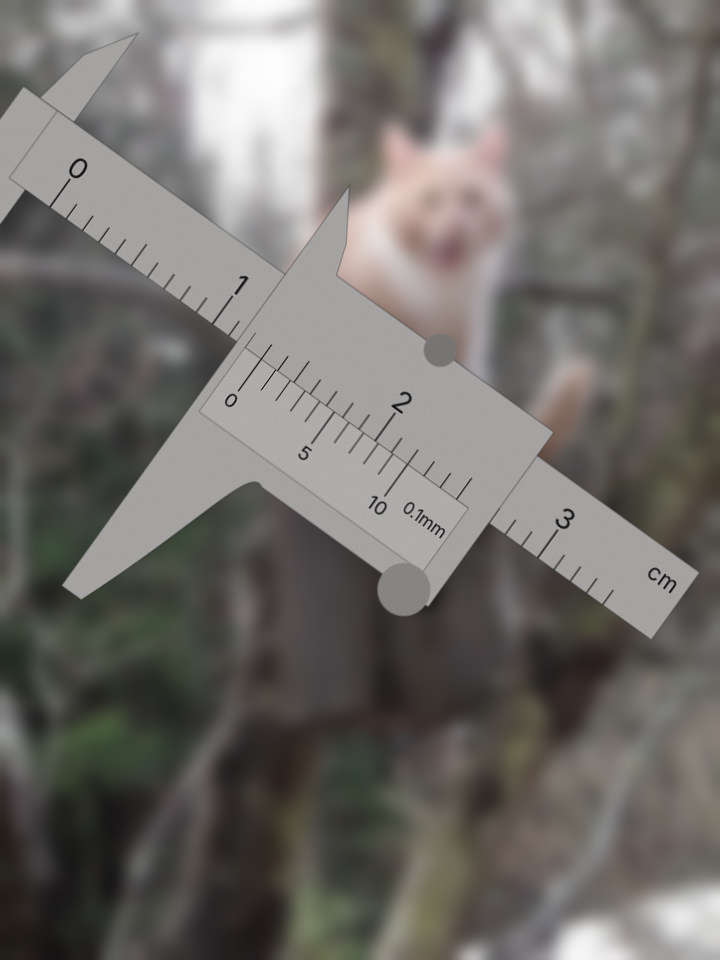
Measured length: 13.0 mm
